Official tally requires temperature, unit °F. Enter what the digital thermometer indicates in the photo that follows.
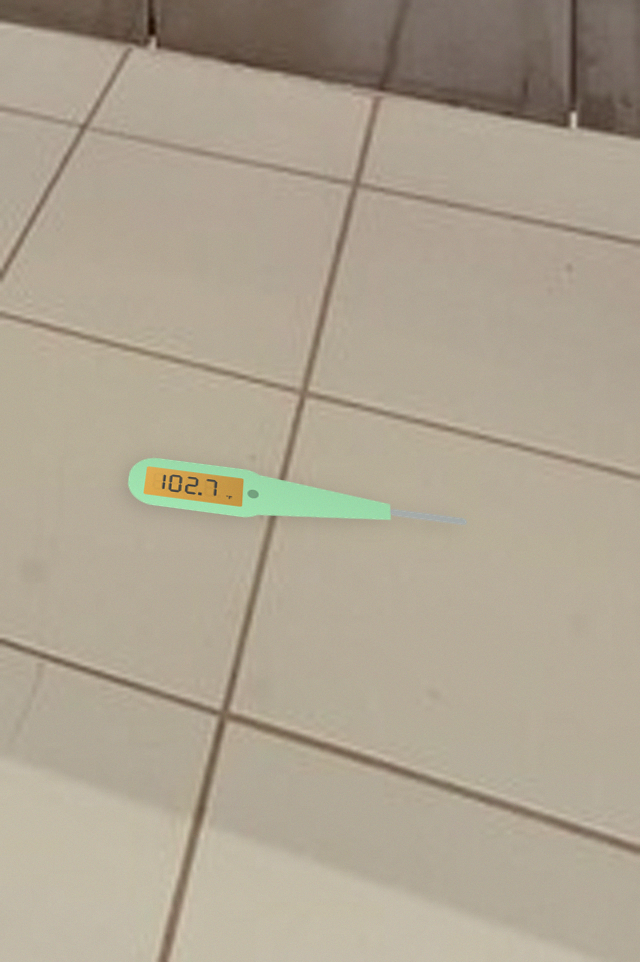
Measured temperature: 102.7 °F
